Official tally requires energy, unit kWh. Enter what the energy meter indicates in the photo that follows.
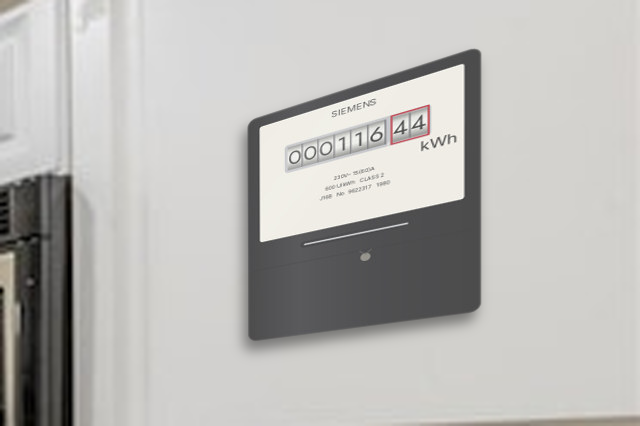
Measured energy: 116.44 kWh
